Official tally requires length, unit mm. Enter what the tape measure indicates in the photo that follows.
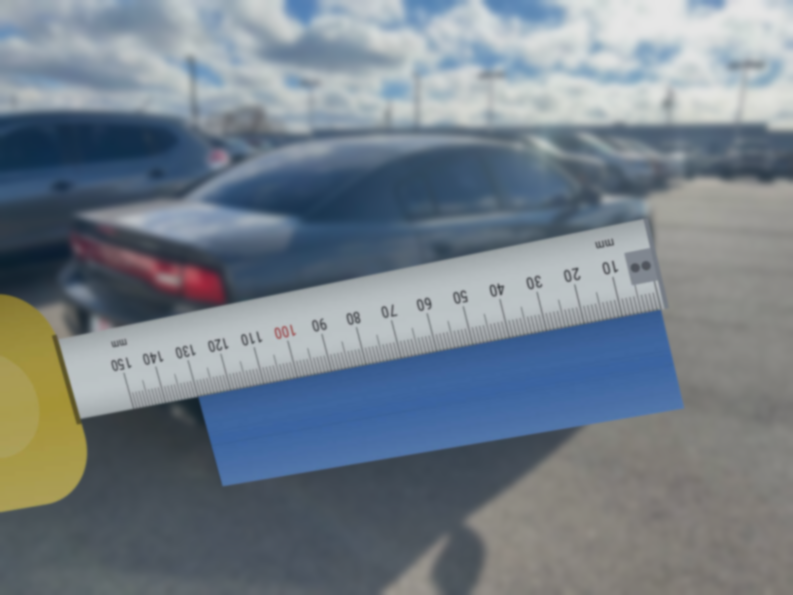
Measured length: 130 mm
